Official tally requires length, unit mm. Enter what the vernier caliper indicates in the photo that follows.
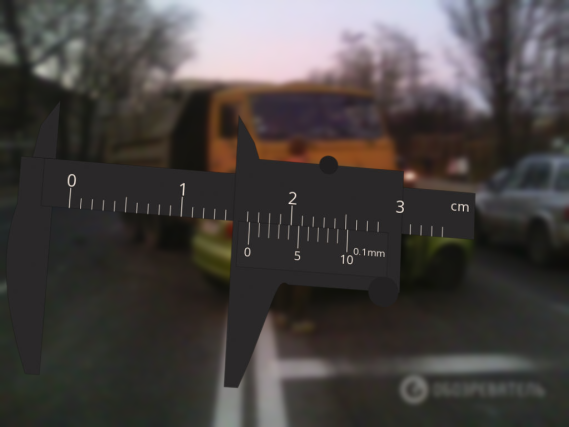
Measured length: 16.2 mm
